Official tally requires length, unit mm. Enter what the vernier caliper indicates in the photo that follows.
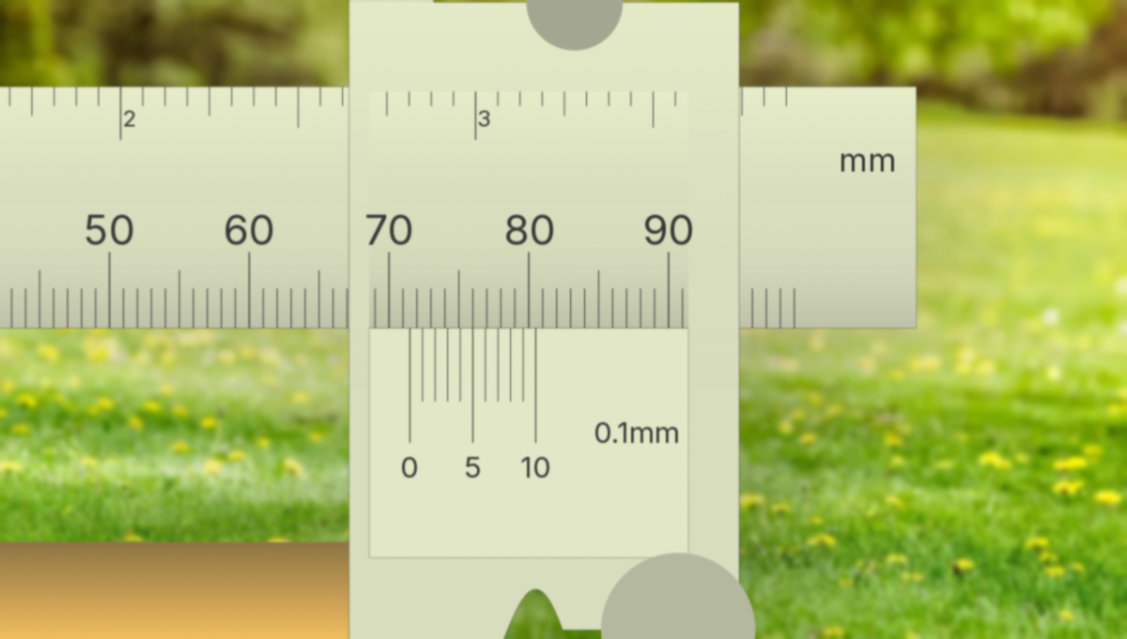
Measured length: 71.5 mm
